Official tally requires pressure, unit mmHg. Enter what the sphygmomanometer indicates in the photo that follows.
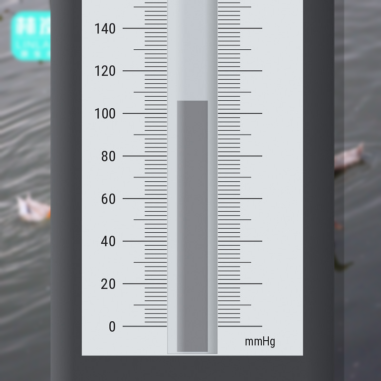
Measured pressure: 106 mmHg
